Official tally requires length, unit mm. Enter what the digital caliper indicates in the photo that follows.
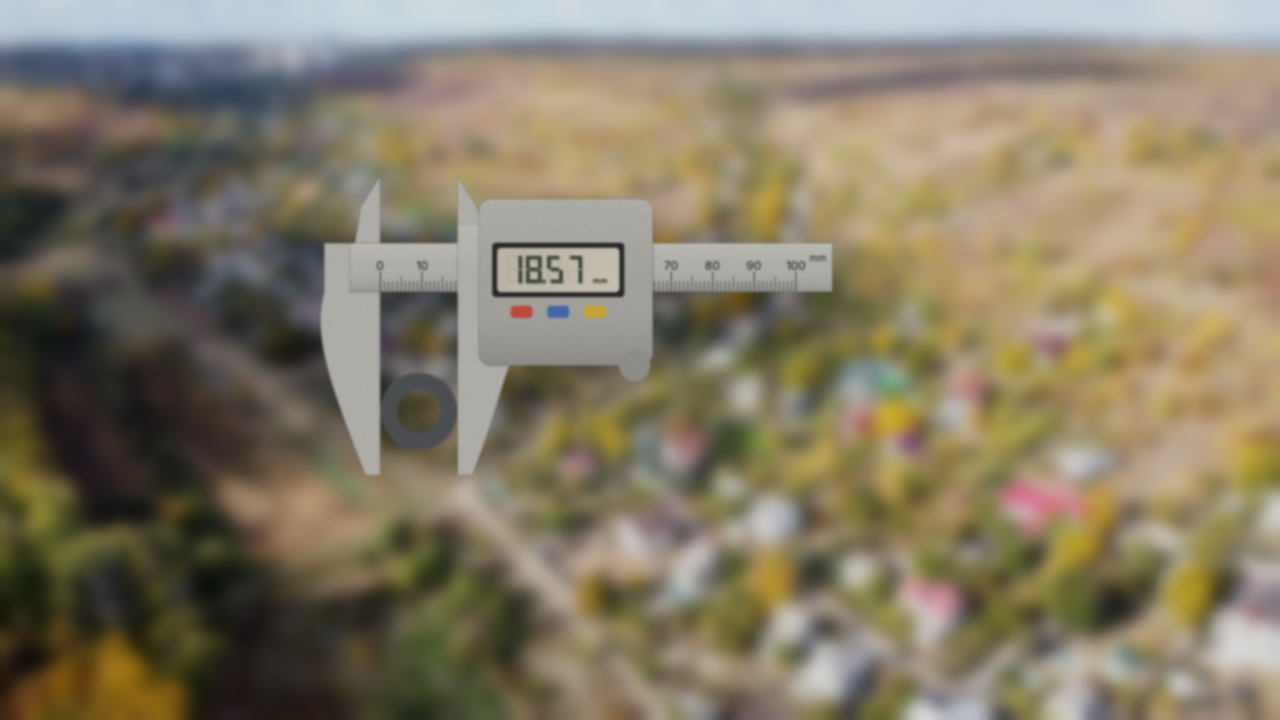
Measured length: 18.57 mm
